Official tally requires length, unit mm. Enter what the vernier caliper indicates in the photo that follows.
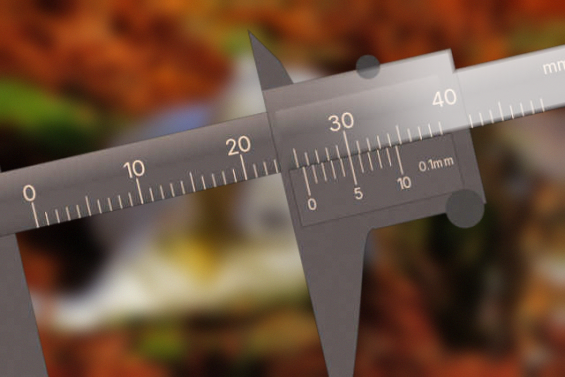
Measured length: 25.5 mm
